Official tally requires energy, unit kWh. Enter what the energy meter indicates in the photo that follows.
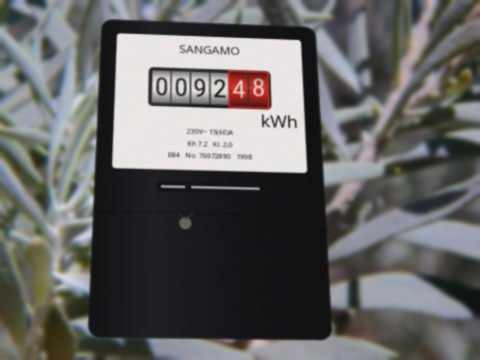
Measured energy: 92.48 kWh
